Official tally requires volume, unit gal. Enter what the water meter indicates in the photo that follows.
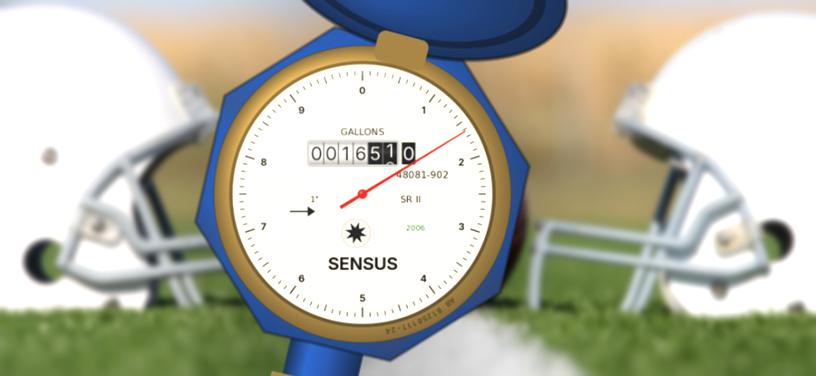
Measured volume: 16511.6 gal
